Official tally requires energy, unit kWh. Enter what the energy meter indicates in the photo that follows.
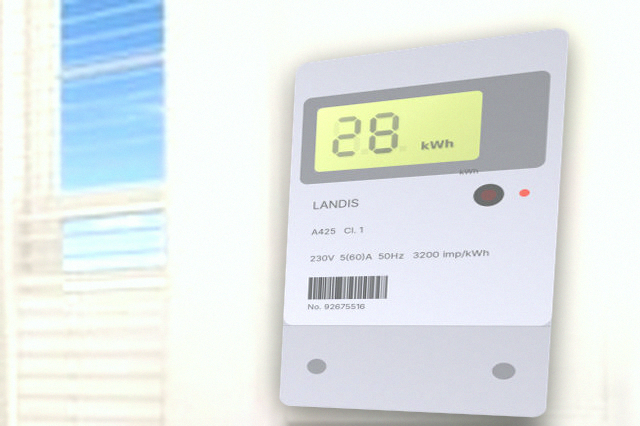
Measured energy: 28 kWh
